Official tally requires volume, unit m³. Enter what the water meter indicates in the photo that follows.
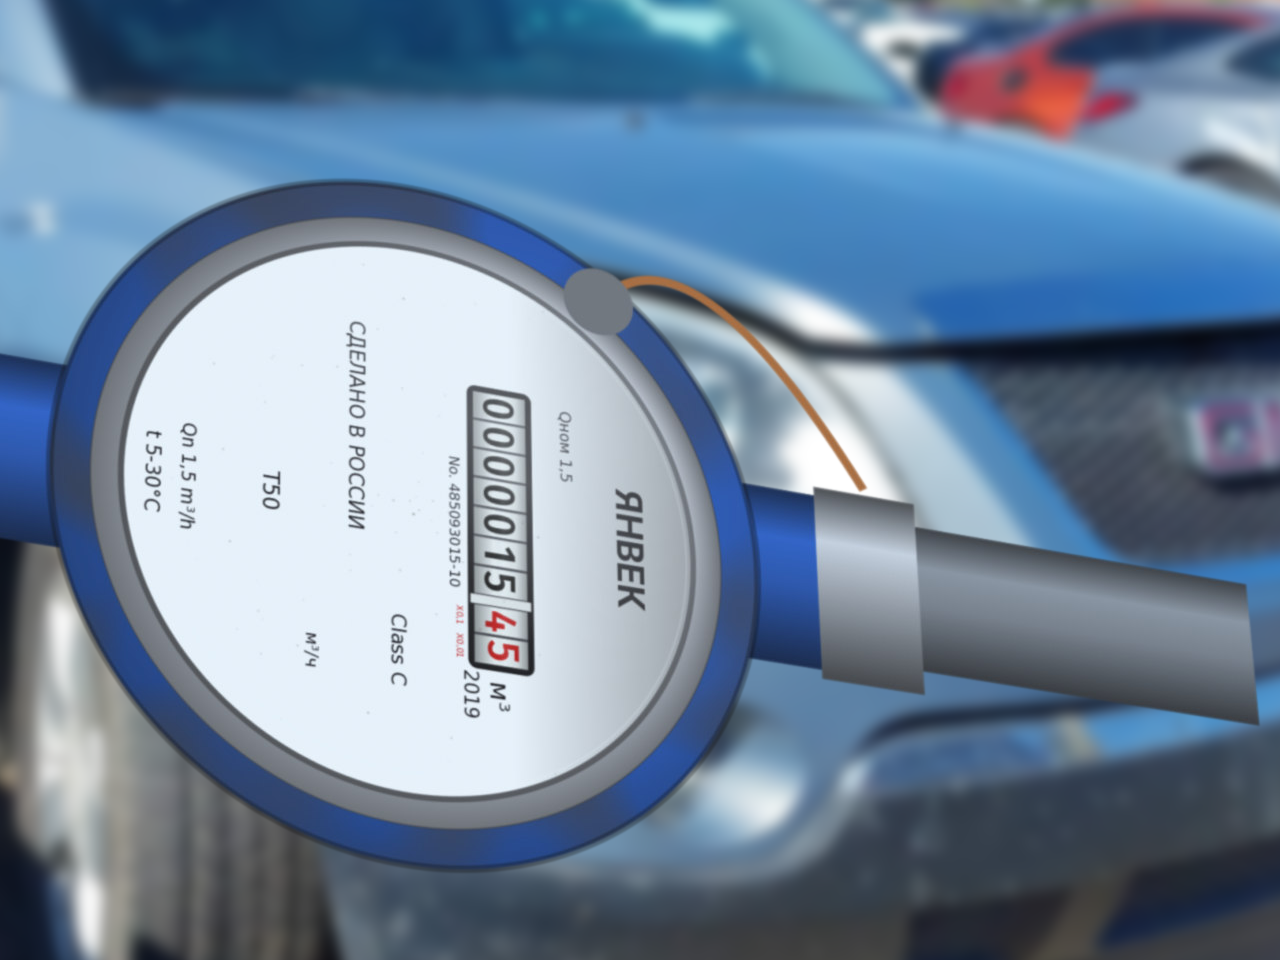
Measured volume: 15.45 m³
